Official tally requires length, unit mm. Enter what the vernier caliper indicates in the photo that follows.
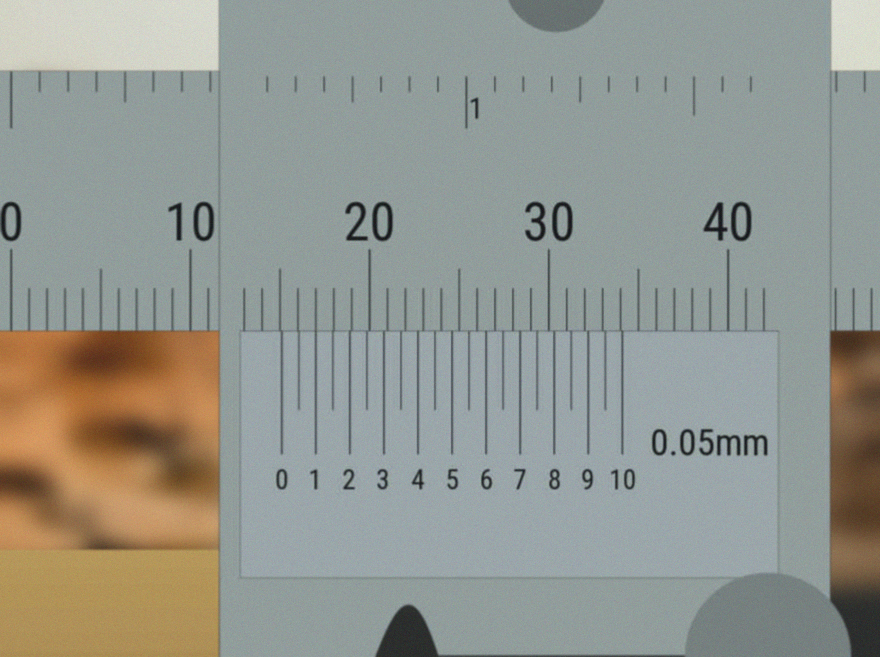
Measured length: 15.1 mm
